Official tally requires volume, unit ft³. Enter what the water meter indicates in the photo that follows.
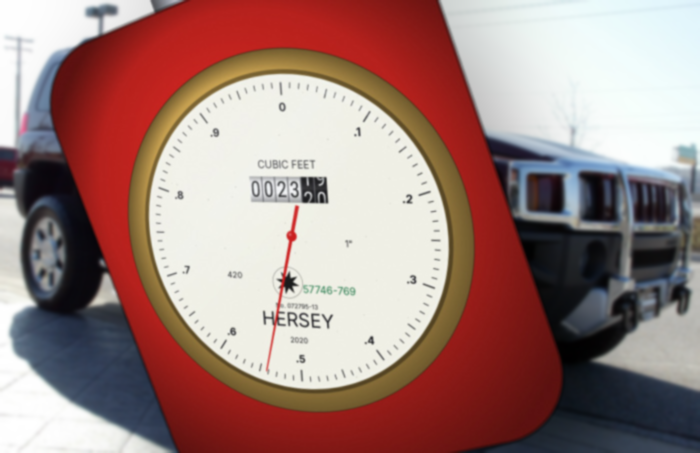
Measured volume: 2319.54 ft³
